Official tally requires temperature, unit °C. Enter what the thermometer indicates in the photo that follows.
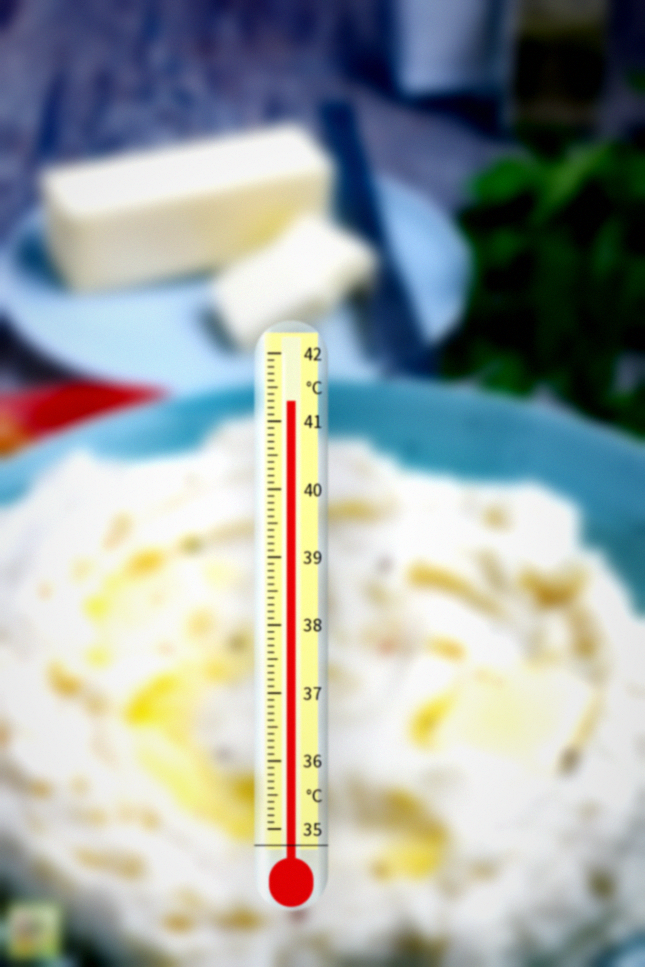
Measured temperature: 41.3 °C
